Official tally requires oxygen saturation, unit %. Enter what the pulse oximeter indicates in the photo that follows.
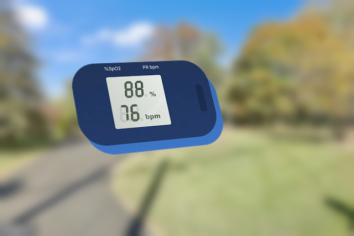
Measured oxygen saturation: 88 %
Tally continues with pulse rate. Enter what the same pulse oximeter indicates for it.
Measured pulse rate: 76 bpm
